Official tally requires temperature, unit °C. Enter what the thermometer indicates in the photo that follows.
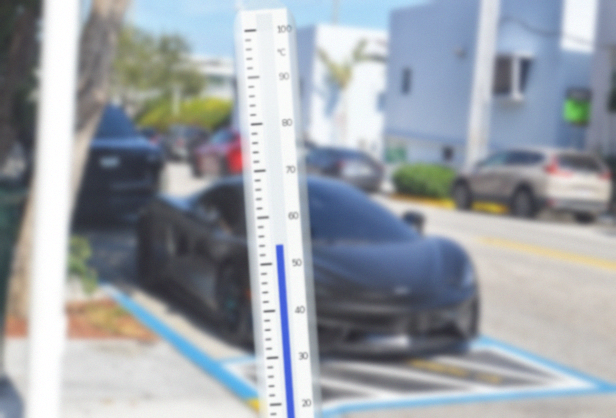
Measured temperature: 54 °C
